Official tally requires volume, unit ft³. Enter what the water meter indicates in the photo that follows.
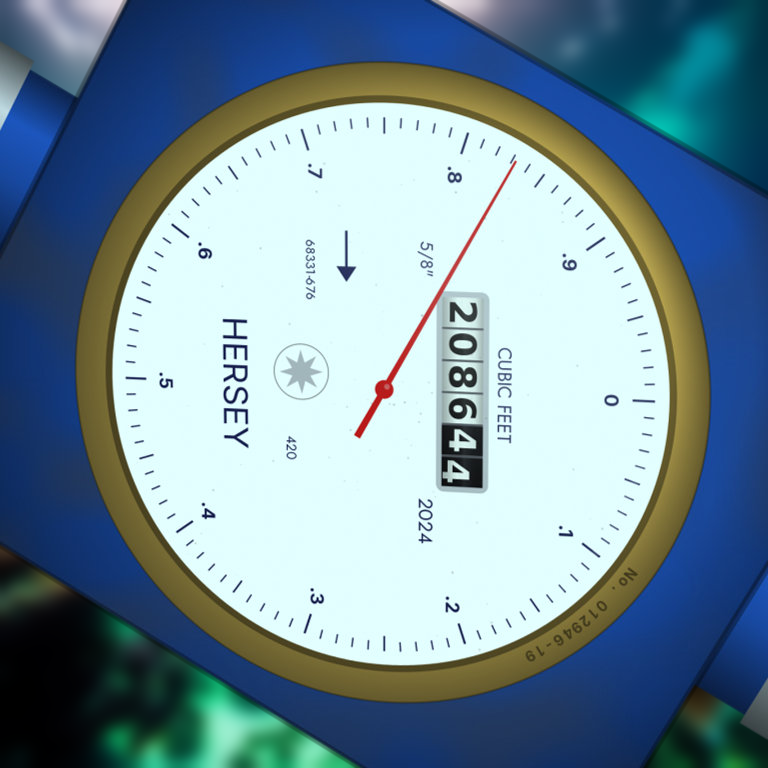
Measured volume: 208643.83 ft³
